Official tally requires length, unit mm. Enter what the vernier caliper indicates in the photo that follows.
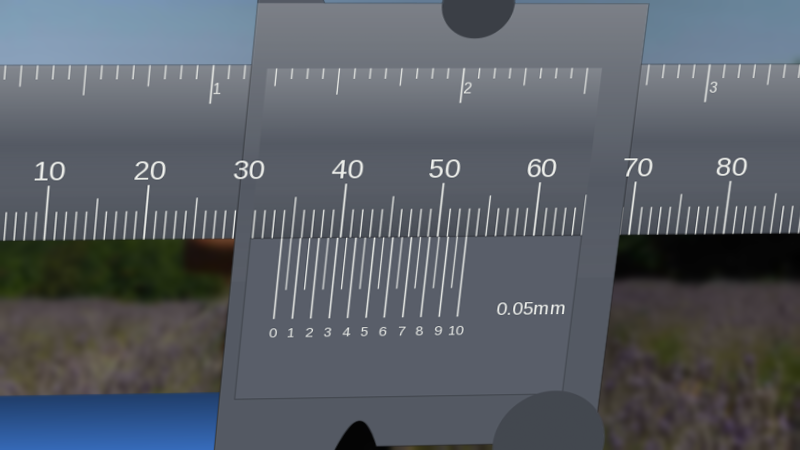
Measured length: 34.0 mm
